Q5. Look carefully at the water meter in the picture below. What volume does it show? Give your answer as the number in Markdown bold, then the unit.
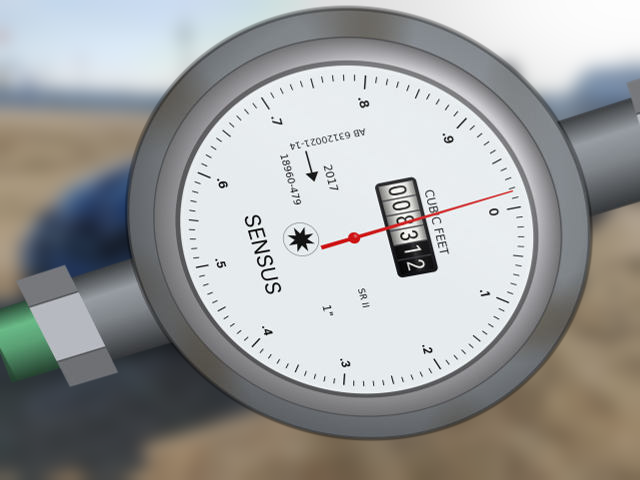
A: **8311.98** ft³
